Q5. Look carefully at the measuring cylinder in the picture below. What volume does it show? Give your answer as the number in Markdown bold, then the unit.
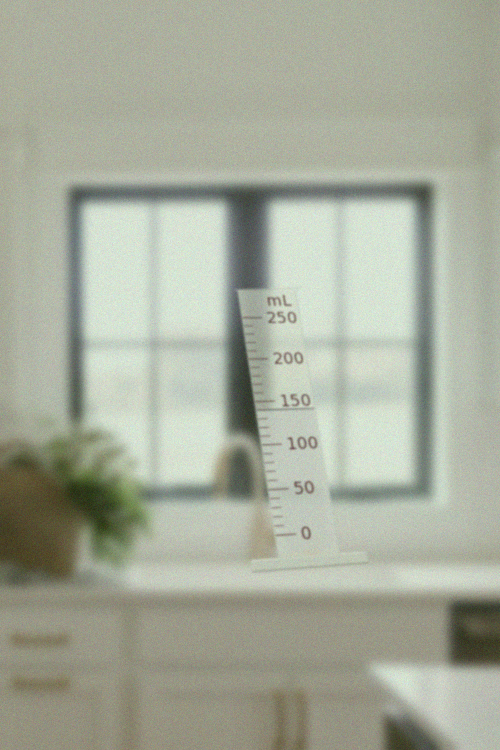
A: **140** mL
